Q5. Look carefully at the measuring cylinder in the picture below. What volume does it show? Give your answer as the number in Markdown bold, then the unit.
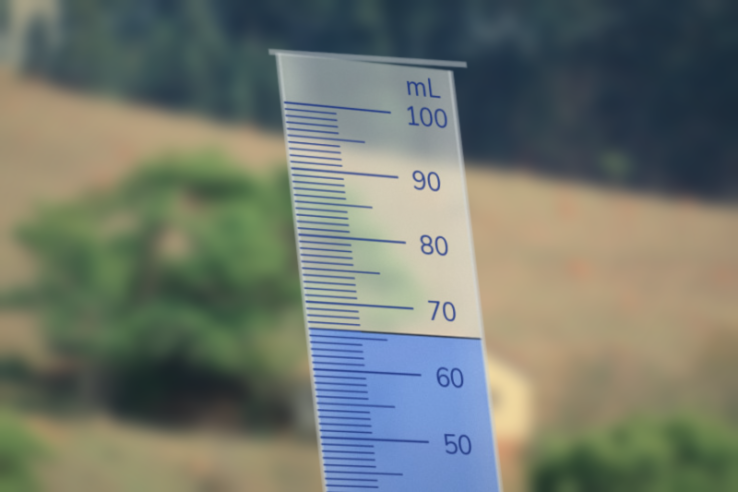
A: **66** mL
